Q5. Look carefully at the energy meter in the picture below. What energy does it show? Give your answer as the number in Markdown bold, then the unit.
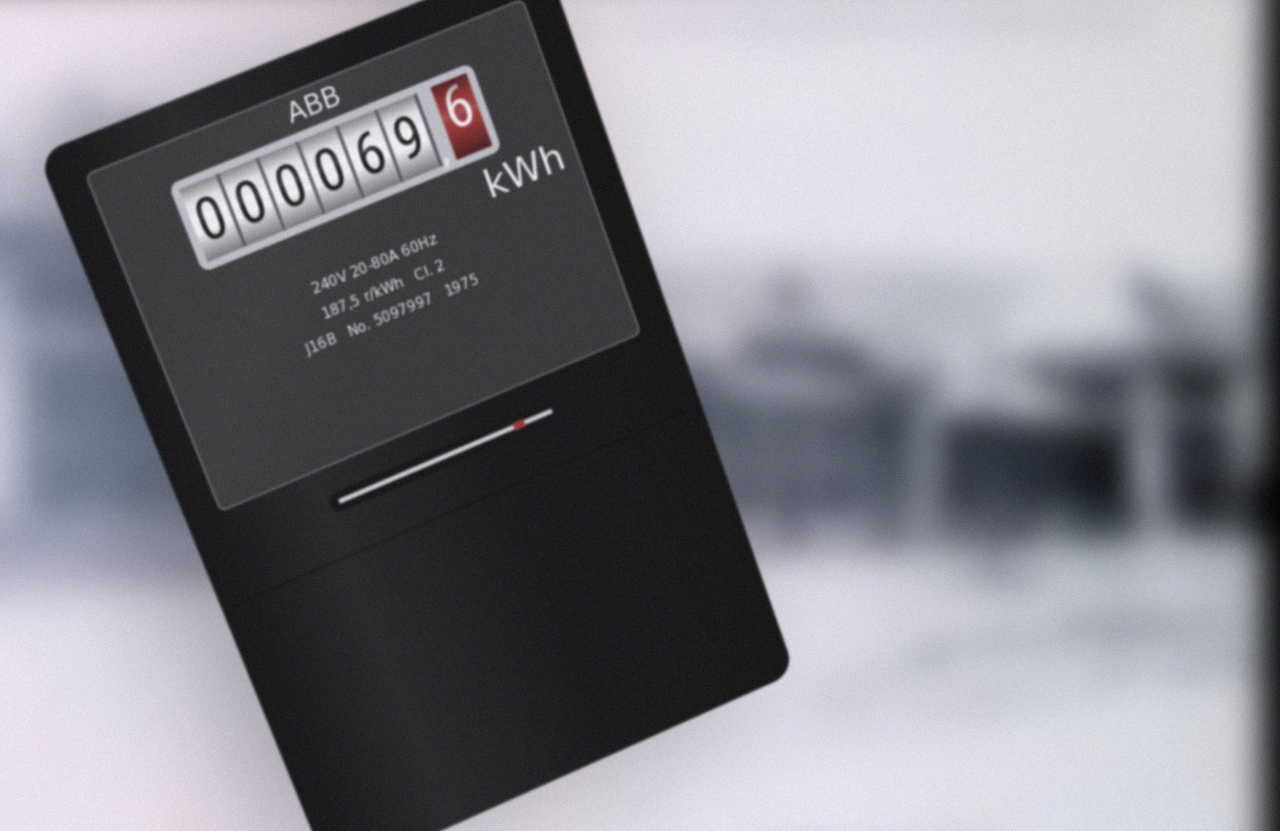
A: **69.6** kWh
